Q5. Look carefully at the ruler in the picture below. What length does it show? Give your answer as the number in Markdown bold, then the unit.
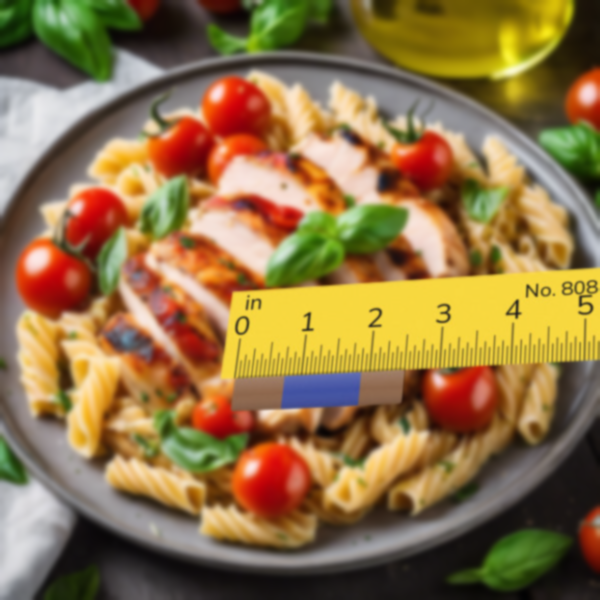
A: **2.5** in
